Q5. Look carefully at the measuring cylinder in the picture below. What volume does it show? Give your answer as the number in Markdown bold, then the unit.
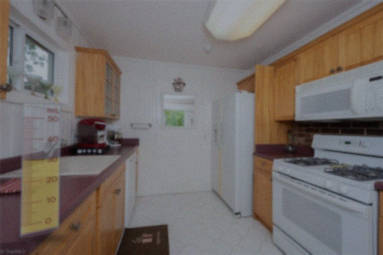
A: **30** mL
